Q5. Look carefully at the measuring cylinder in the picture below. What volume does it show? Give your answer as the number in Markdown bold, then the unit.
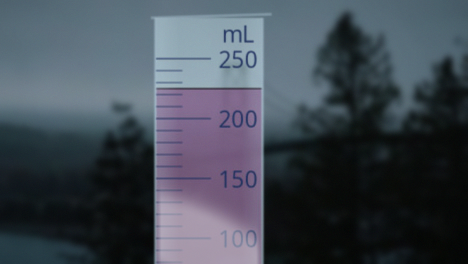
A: **225** mL
